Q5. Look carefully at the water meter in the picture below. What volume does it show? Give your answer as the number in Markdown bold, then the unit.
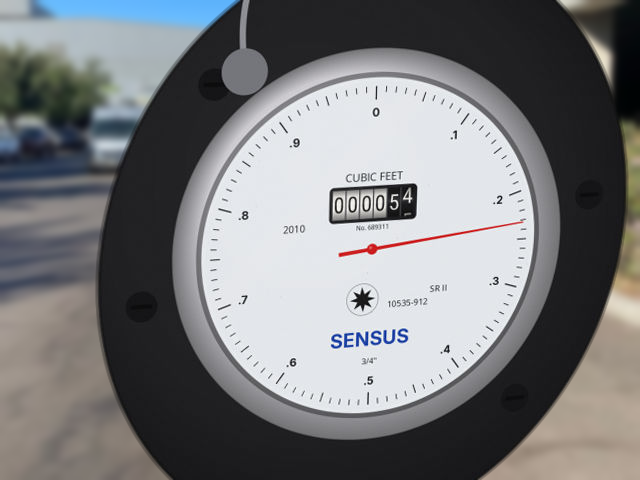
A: **54.23** ft³
